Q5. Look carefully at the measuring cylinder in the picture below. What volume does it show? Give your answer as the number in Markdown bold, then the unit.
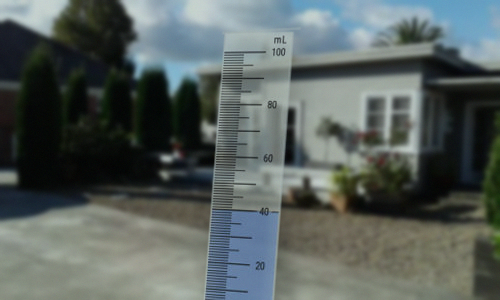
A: **40** mL
